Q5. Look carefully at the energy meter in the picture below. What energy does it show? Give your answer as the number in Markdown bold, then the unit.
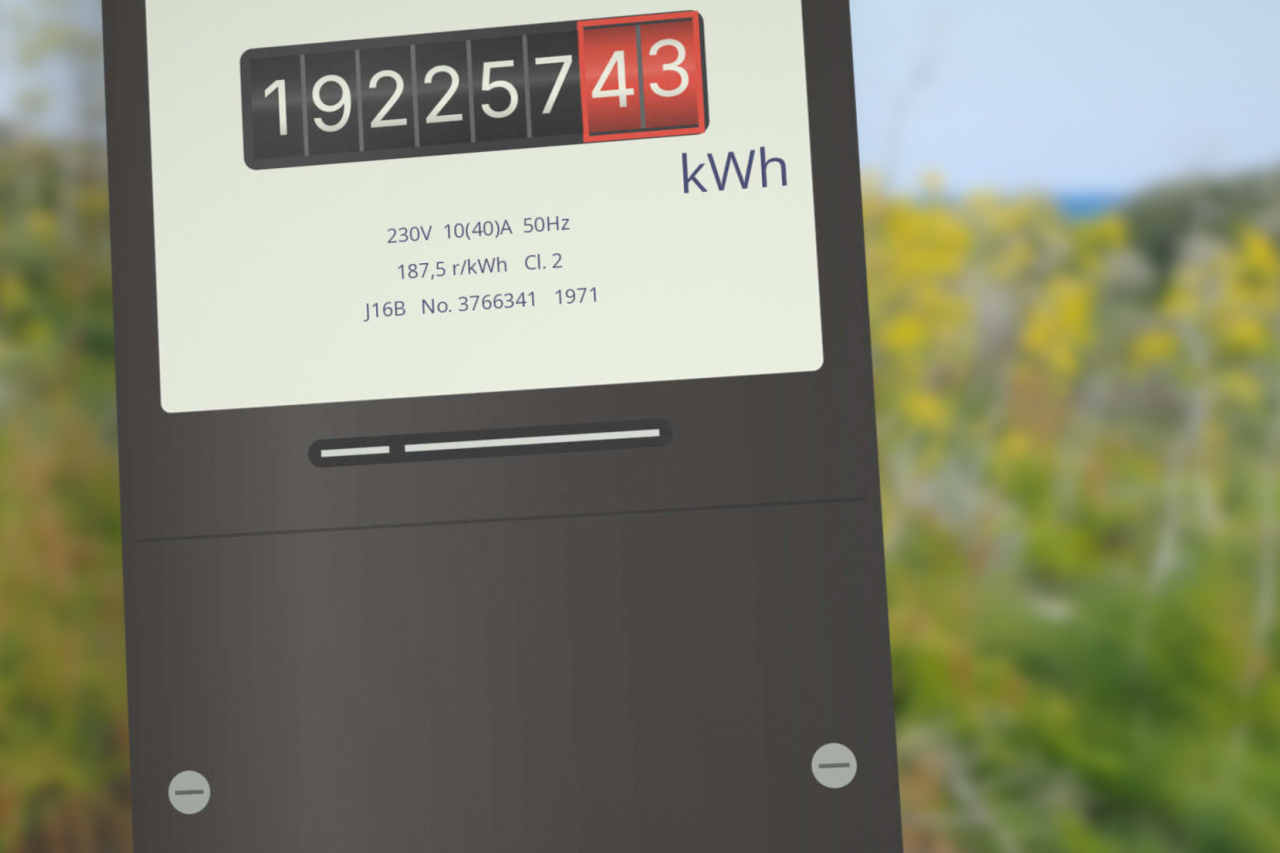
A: **192257.43** kWh
